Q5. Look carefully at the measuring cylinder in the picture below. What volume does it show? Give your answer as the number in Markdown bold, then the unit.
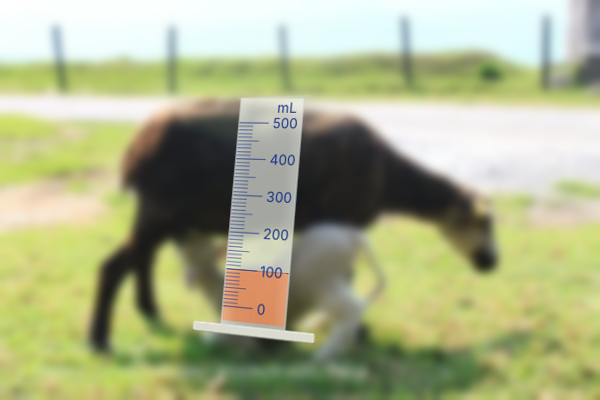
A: **100** mL
